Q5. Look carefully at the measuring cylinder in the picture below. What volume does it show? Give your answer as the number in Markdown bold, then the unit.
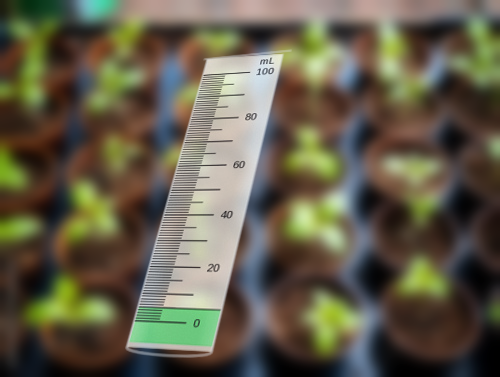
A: **5** mL
